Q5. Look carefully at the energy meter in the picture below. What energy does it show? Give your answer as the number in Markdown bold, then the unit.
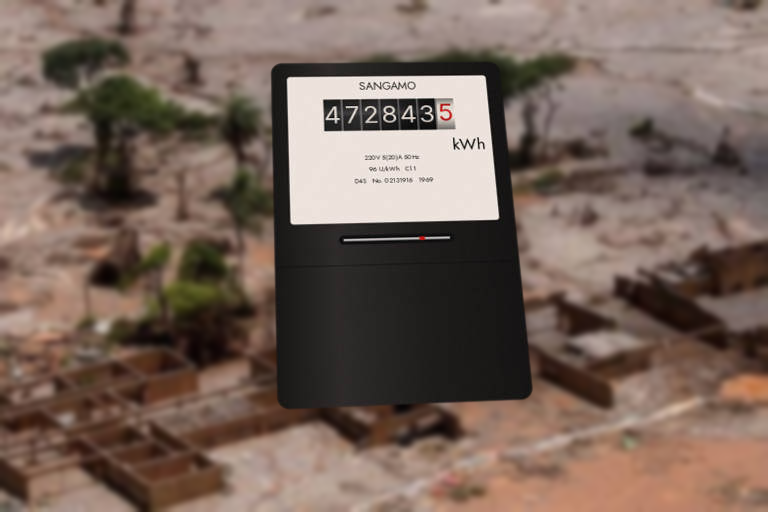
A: **472843.5** kWh
